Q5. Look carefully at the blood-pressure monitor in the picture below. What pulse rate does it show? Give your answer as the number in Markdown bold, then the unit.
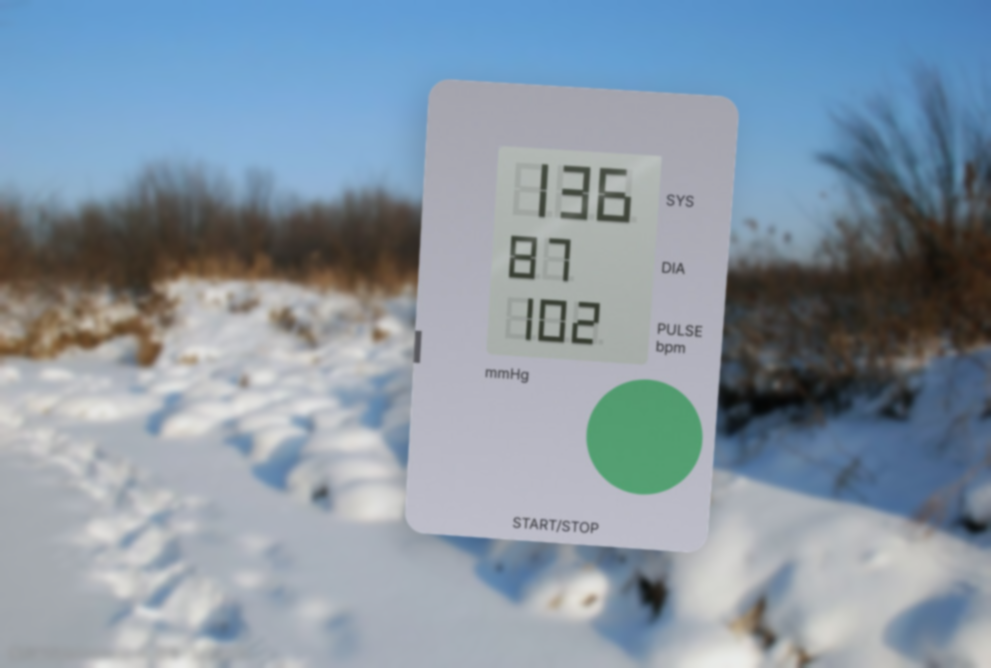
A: **102** bpm
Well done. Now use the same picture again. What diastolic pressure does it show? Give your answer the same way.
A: **87** mmHg
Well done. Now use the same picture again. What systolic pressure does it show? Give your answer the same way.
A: **136** mmHg
